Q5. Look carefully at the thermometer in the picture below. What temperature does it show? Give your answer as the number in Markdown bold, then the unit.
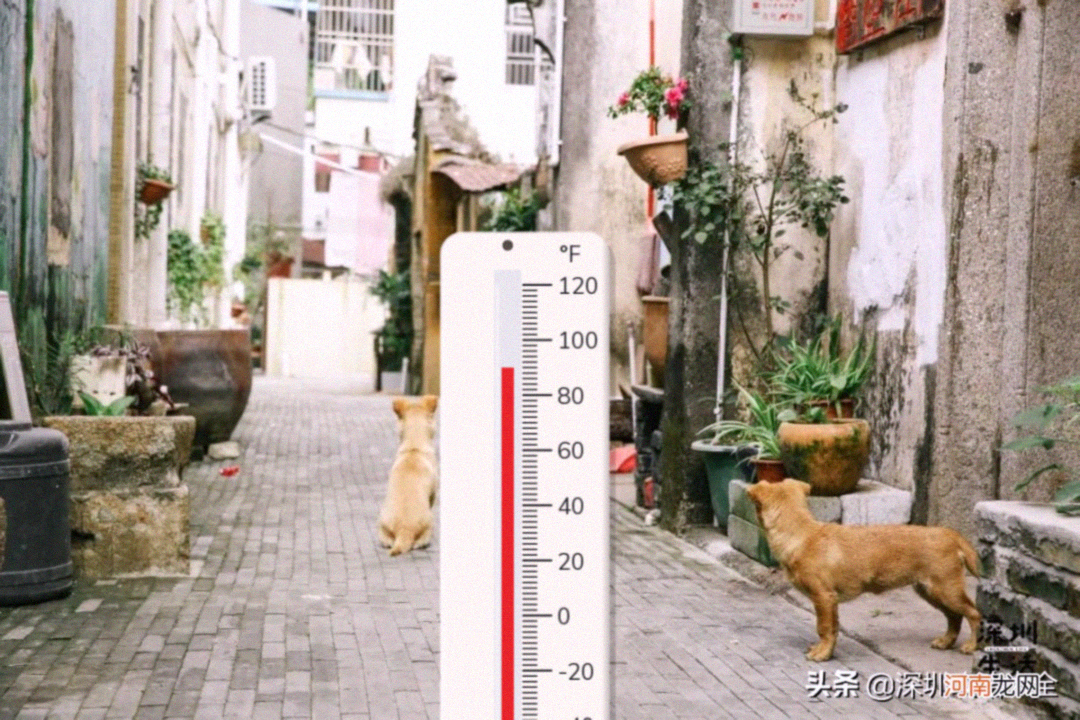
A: **90** °F
